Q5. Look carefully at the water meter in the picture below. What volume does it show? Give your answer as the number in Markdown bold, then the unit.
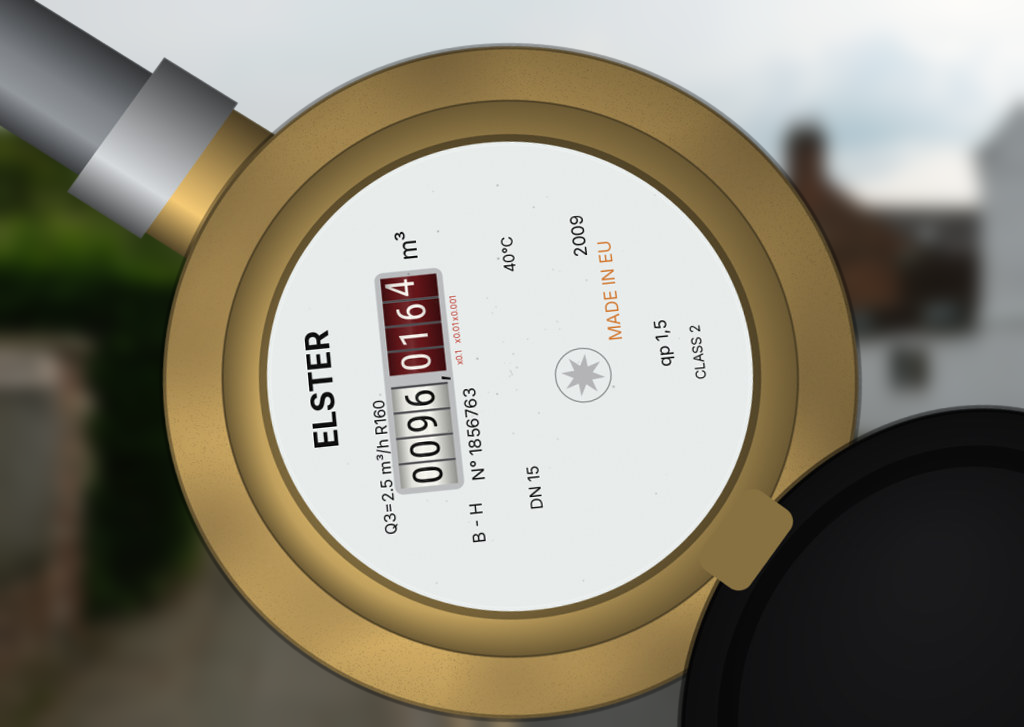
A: **96.0164** m³
